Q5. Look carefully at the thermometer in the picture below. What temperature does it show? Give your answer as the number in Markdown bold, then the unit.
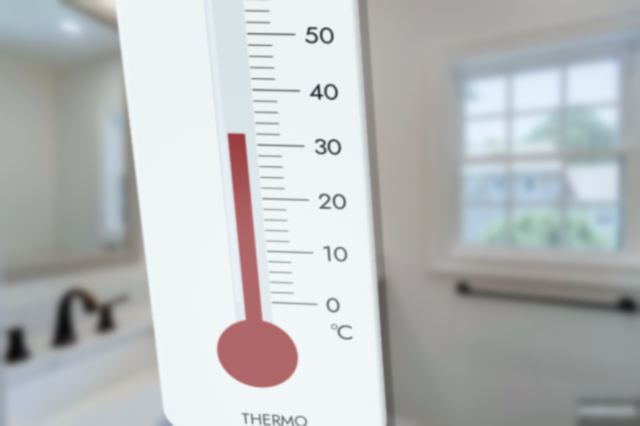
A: **32** °C
